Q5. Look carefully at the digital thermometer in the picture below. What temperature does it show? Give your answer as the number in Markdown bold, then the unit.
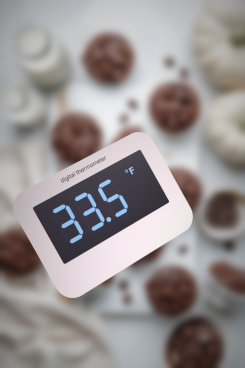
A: **33.5** °F
